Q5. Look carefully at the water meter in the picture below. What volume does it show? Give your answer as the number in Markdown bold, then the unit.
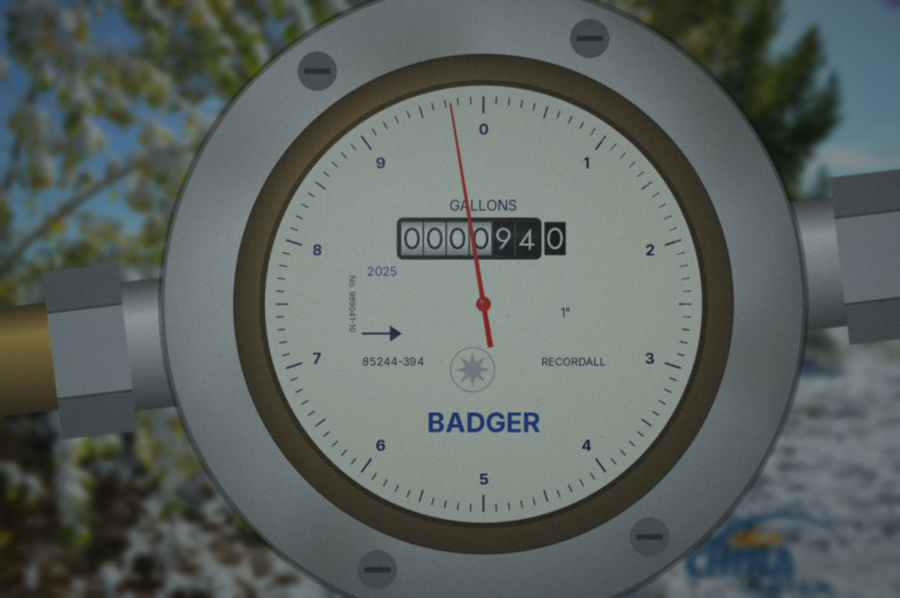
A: **939.7** gal
